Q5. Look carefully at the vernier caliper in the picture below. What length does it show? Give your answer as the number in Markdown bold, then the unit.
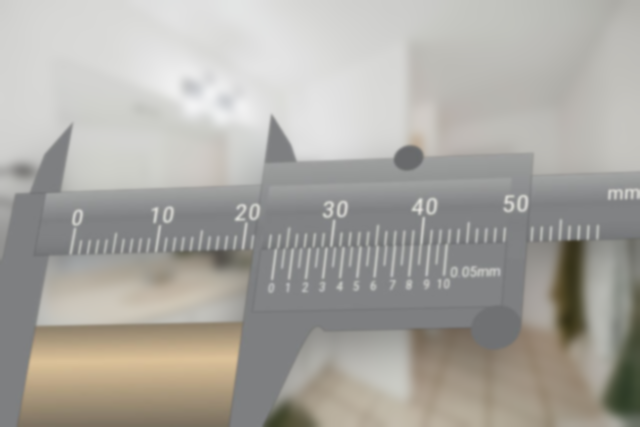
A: **23.8** mm
